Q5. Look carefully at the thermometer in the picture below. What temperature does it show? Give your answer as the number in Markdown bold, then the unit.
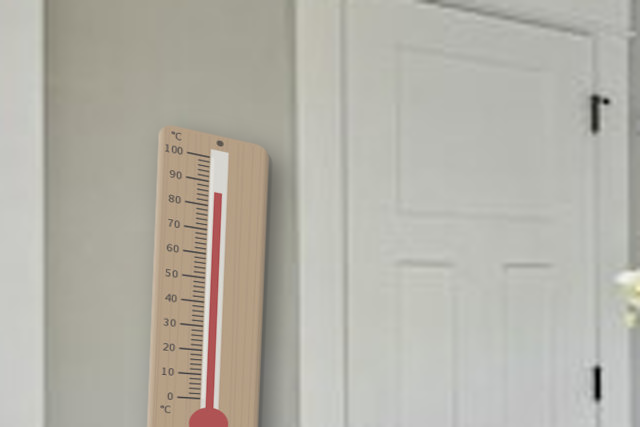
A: **86** °C
